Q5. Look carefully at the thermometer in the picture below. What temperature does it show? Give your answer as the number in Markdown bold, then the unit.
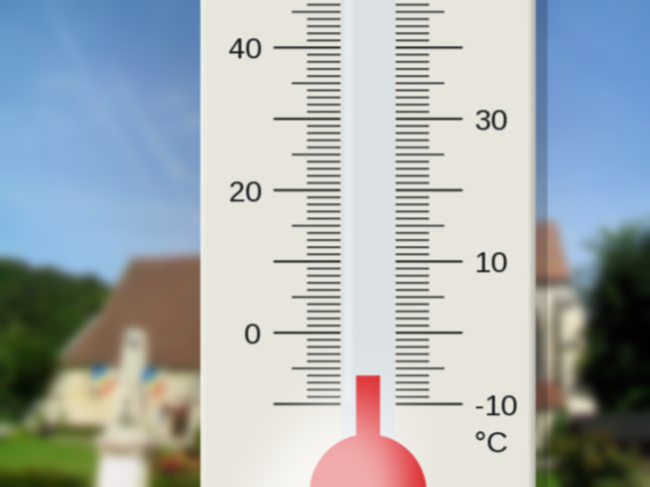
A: **-6** °C
